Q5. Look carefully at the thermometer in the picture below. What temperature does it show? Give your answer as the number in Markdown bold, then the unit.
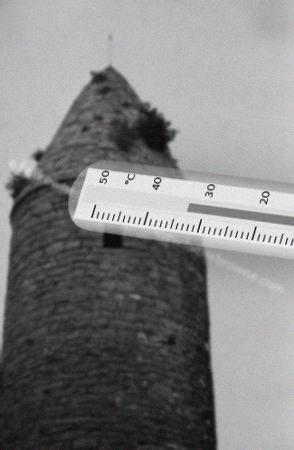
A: **33** °C
